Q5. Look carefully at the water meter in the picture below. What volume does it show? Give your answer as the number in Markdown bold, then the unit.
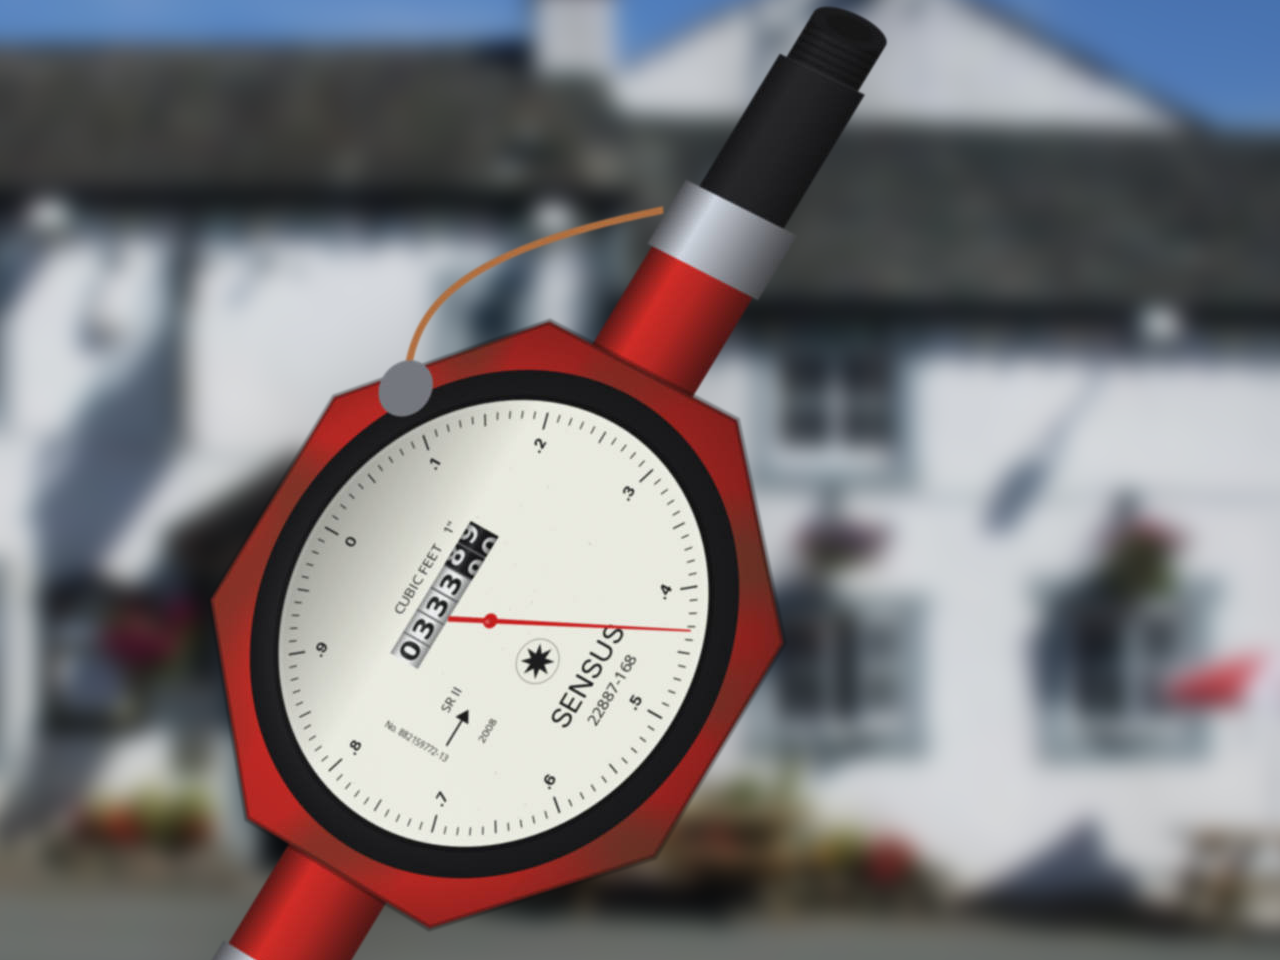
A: **33389.43** ft³
